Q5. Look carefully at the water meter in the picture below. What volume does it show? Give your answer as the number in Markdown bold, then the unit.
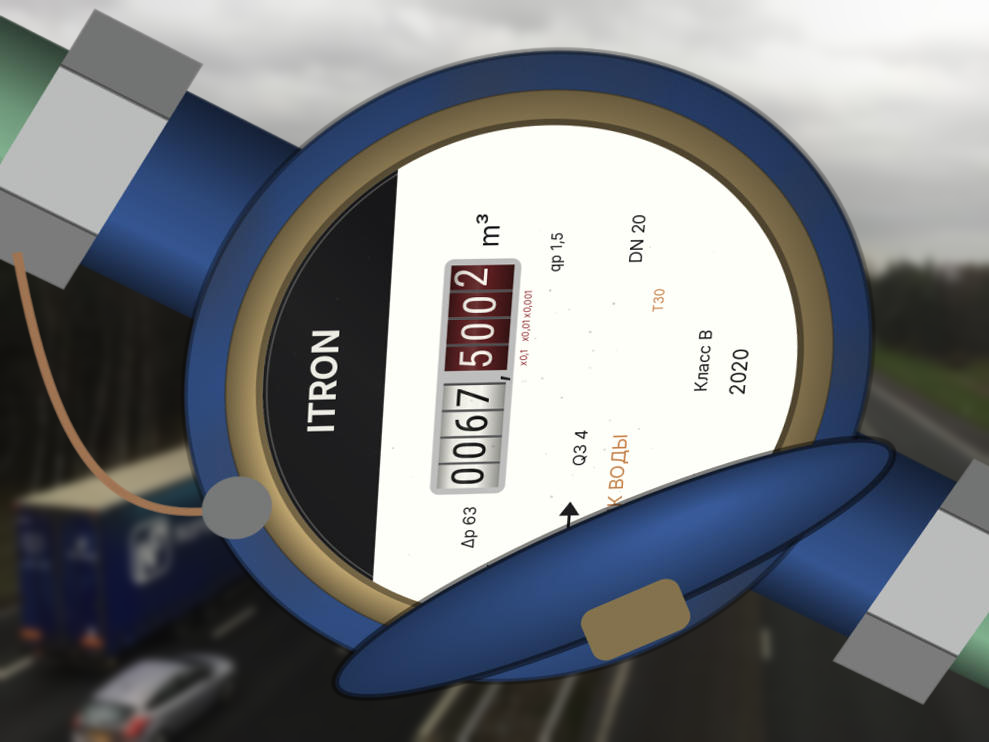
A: **67.5002** m³
